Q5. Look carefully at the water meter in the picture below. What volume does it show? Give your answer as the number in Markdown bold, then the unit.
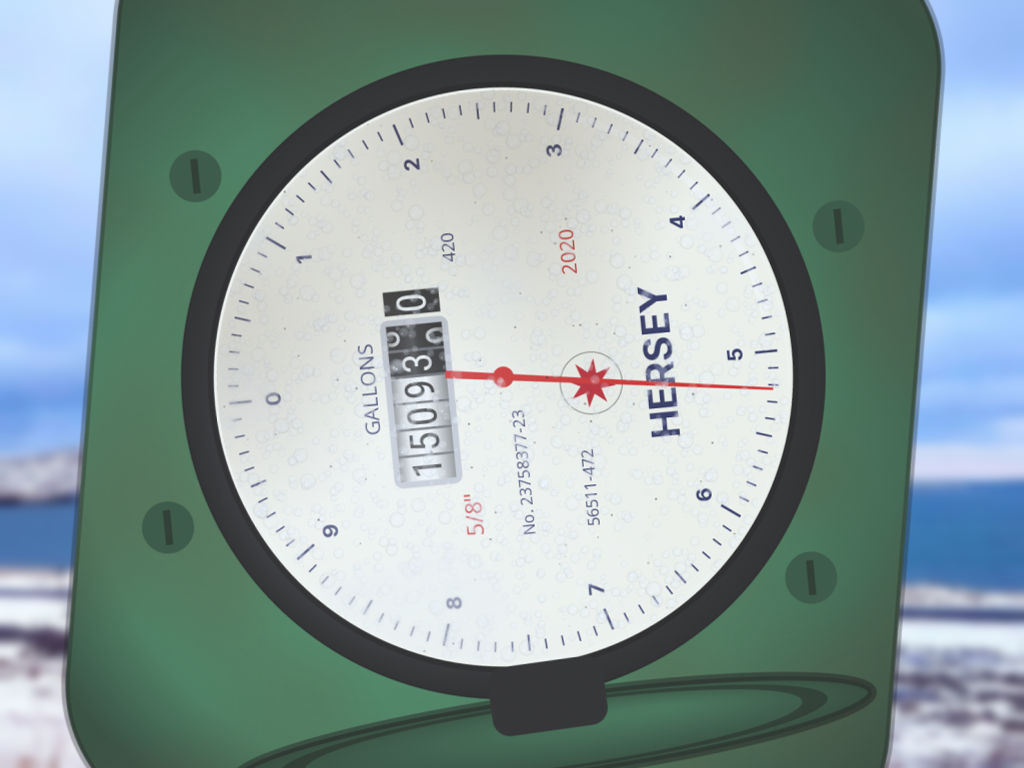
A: **1509385.2** gal
